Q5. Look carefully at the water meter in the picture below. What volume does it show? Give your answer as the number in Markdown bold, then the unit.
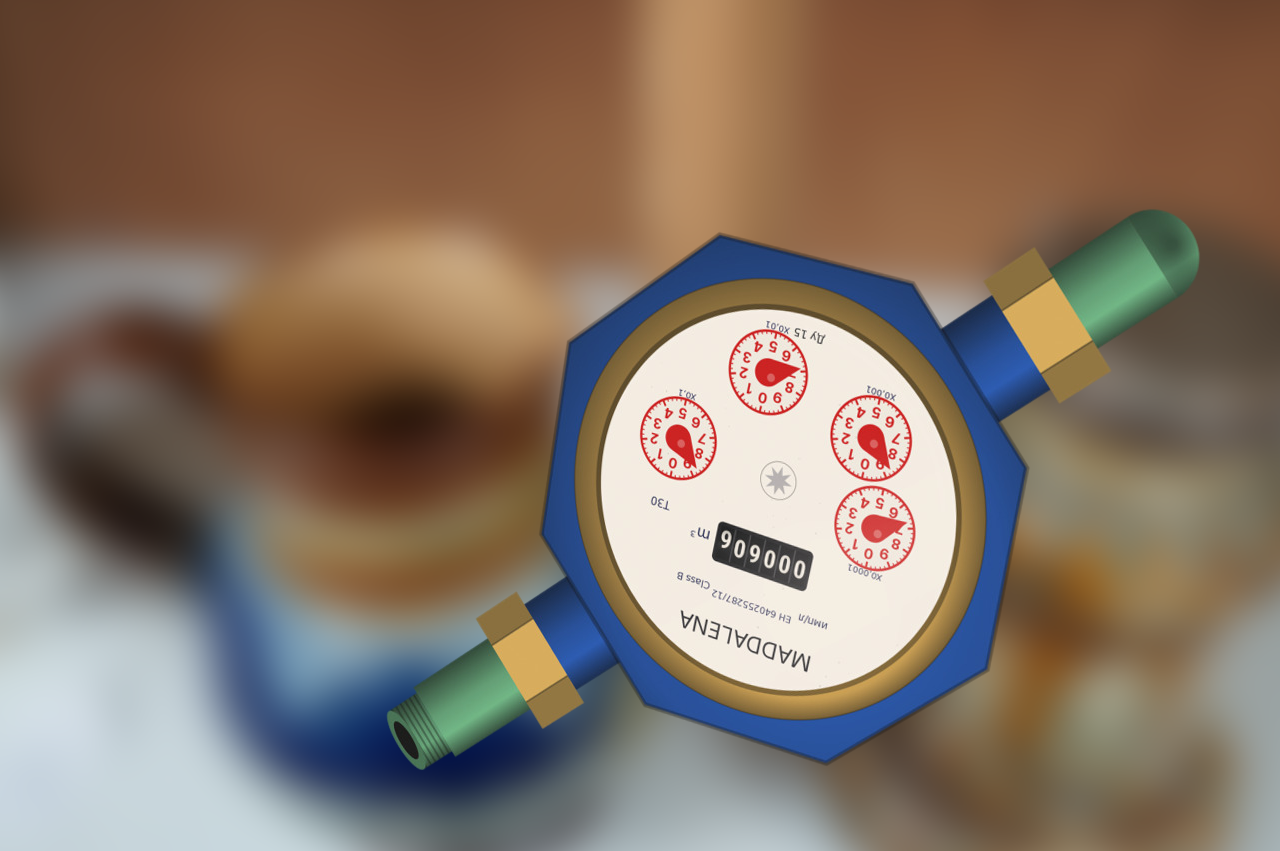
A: **605.8686** m³
